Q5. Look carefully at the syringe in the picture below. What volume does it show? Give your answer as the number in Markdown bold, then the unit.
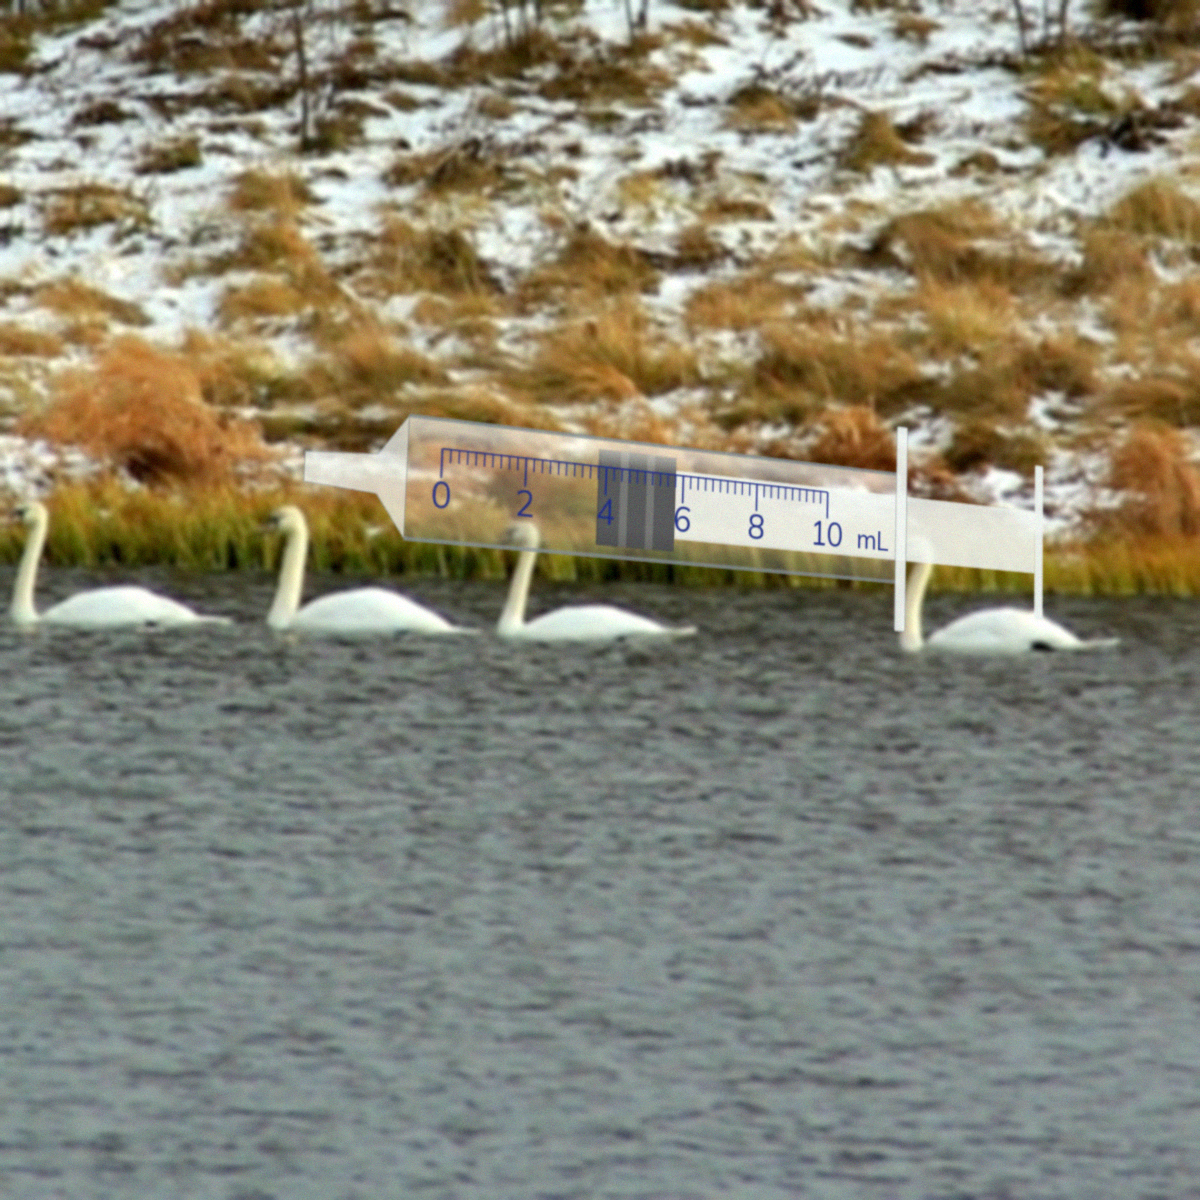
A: **3.8** mL
